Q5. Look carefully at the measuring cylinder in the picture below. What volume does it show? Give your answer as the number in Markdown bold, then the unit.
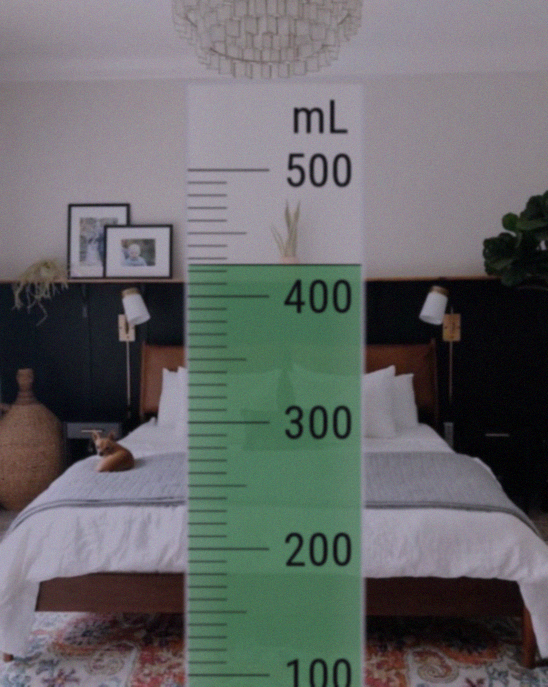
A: **425** mL
